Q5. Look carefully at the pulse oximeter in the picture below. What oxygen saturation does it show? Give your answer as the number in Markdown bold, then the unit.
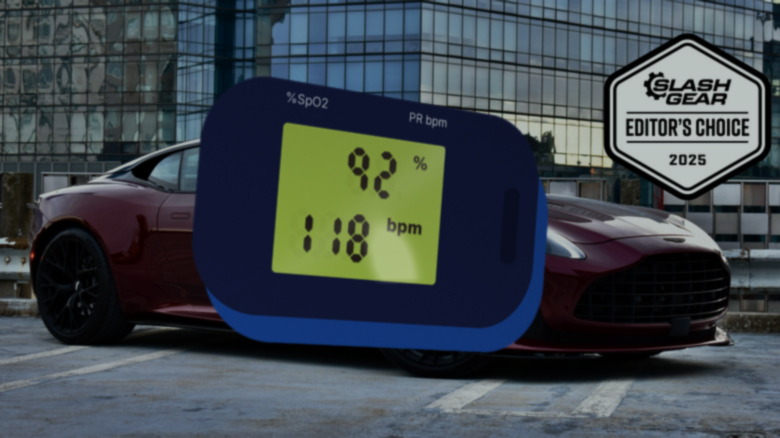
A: **92** %
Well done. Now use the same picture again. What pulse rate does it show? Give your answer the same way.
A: **118** bpm
